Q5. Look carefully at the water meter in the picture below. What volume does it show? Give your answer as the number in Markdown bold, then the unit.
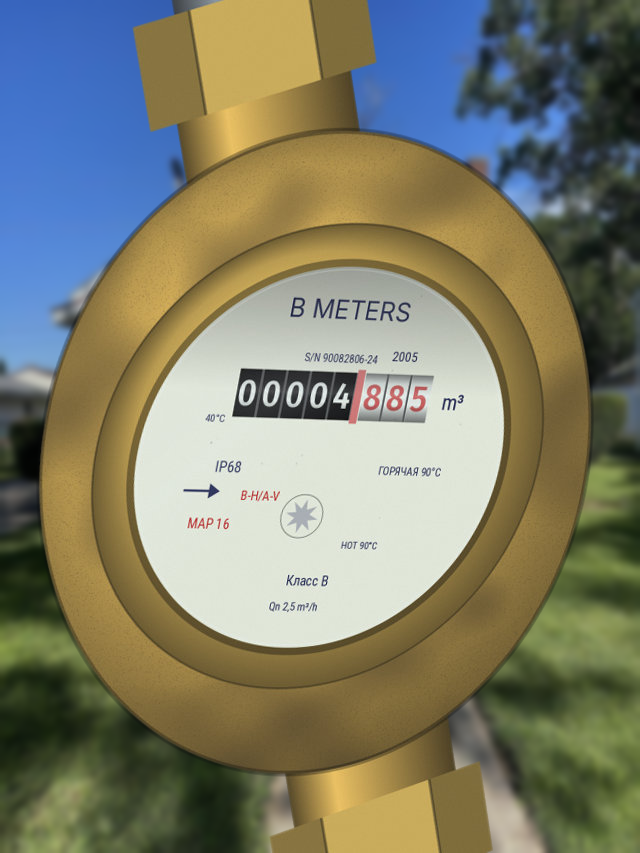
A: **4.885** m³
